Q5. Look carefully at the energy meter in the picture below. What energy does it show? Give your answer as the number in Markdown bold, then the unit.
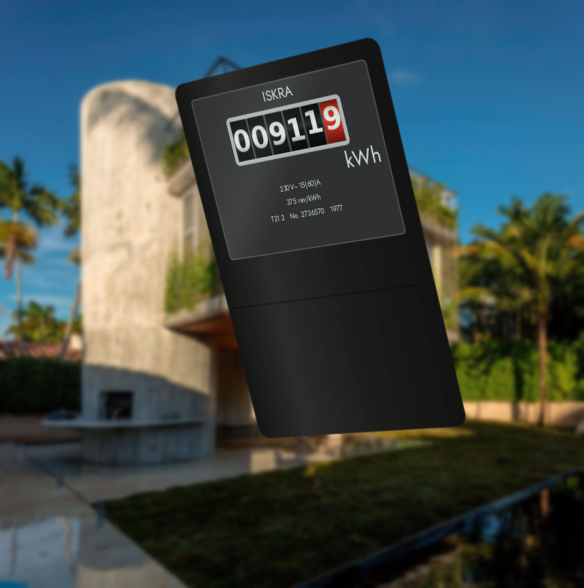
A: **911.9** kWh
